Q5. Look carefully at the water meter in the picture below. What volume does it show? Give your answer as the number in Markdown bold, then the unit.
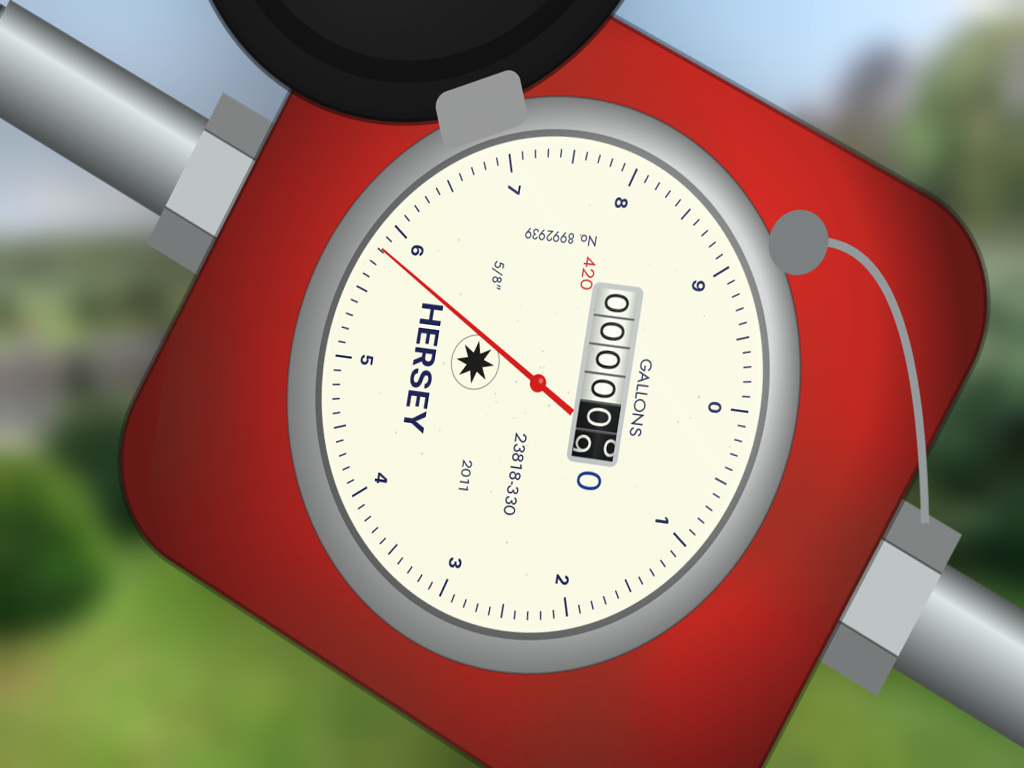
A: **85.8** gal
